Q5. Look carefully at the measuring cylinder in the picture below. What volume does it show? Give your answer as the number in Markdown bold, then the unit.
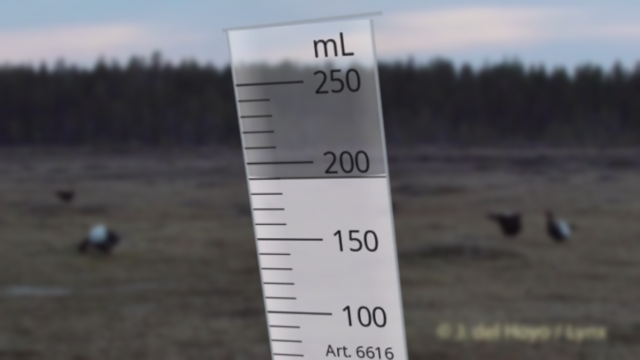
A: **190** mL
